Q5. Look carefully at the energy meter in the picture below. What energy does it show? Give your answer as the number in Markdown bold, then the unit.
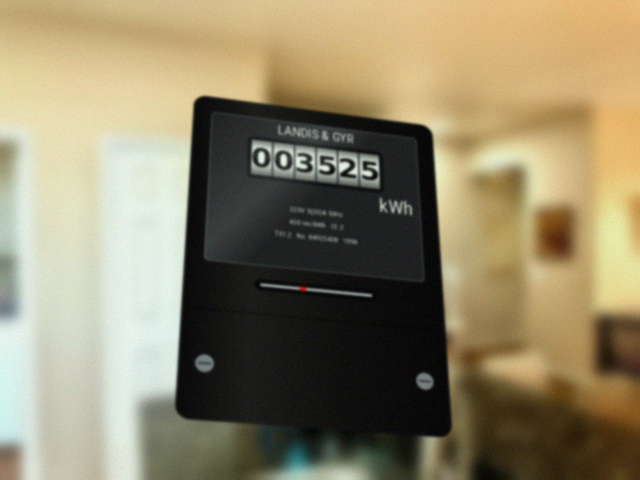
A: **3525** kWh
